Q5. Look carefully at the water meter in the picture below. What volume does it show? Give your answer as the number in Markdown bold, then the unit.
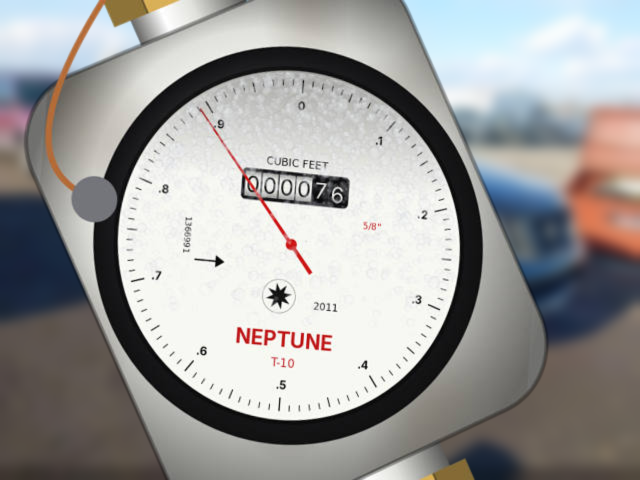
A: **75.89** ft³
